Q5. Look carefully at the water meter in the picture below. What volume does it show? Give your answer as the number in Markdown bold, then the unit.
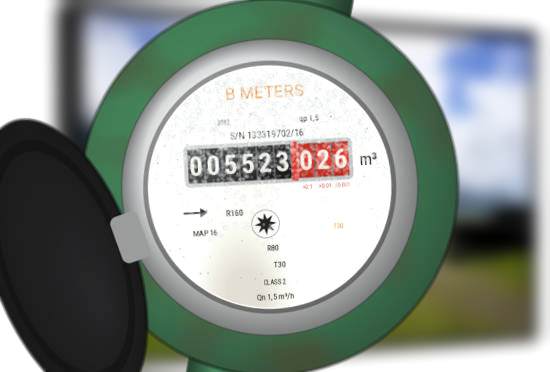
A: **5523.026** m³
